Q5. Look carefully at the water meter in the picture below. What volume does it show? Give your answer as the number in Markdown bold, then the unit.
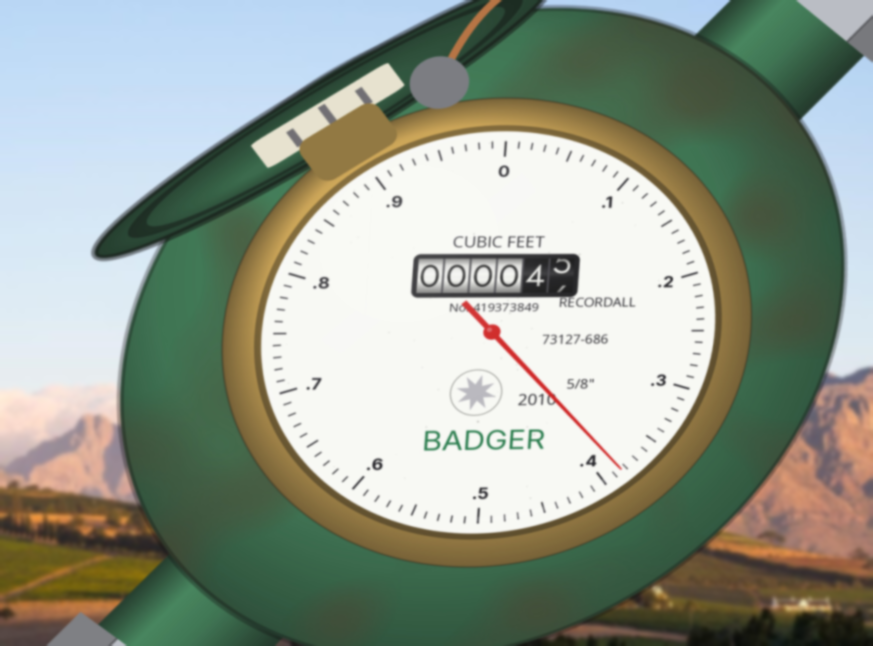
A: **45.38** ft³
